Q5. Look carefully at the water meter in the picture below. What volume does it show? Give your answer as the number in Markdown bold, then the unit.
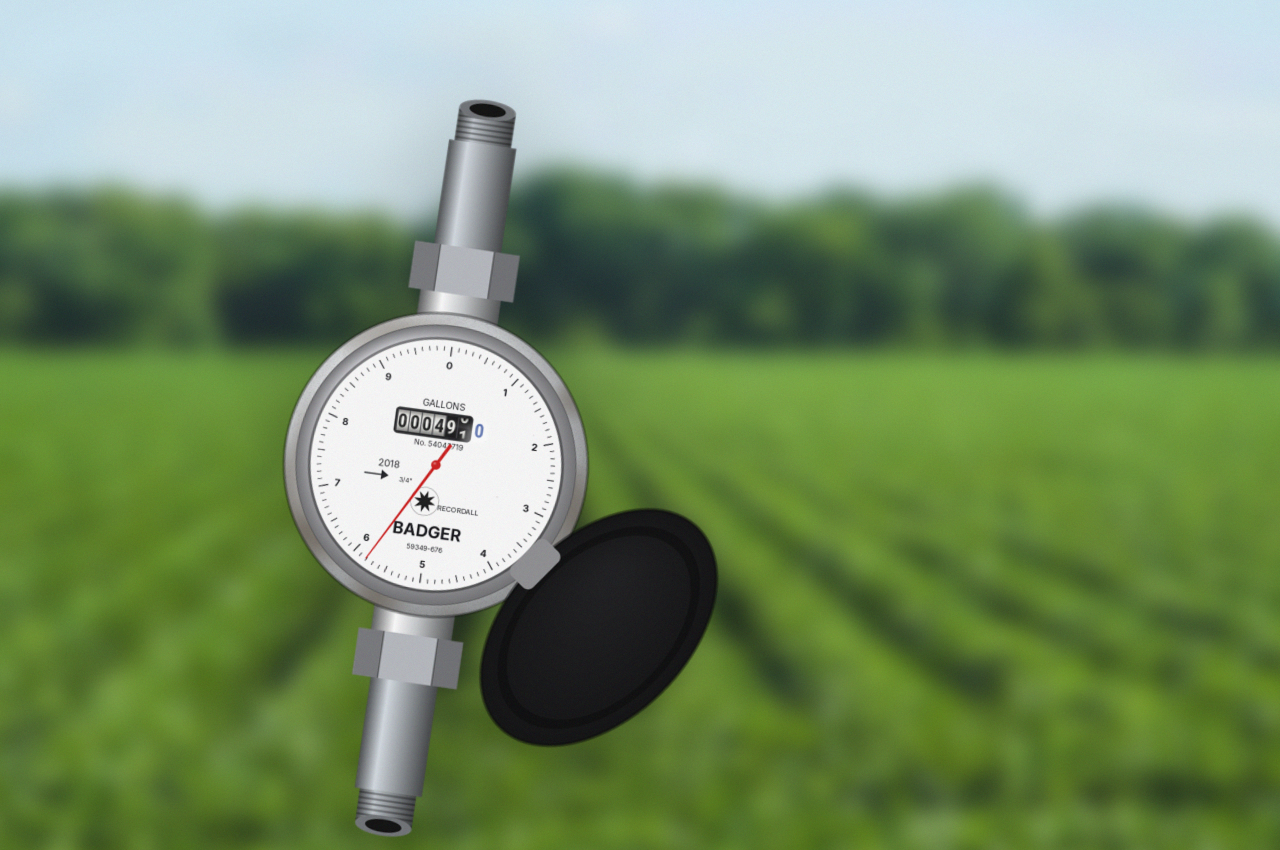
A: **4905.8** gal
